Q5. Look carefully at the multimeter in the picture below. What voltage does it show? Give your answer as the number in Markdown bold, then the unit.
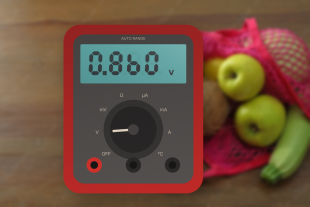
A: **0.860** V
